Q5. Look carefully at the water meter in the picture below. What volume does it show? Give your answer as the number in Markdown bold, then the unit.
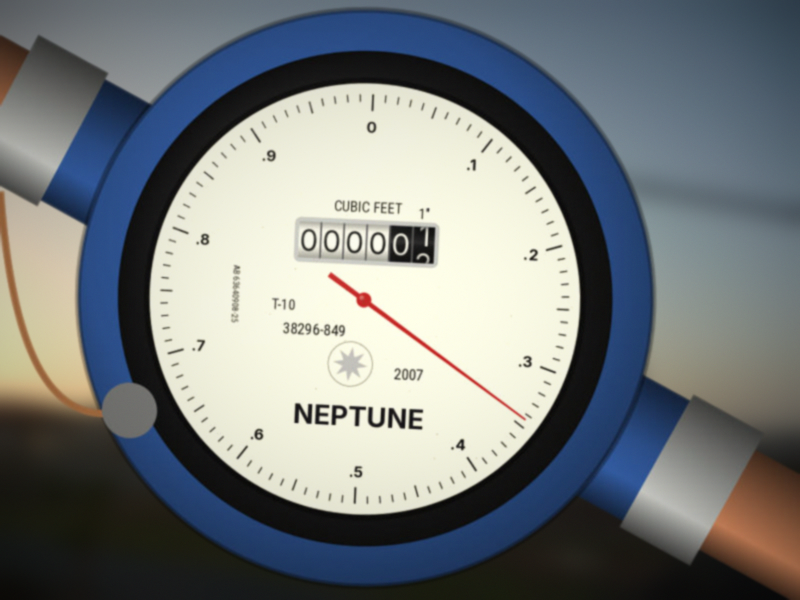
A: **1.34** ft³
